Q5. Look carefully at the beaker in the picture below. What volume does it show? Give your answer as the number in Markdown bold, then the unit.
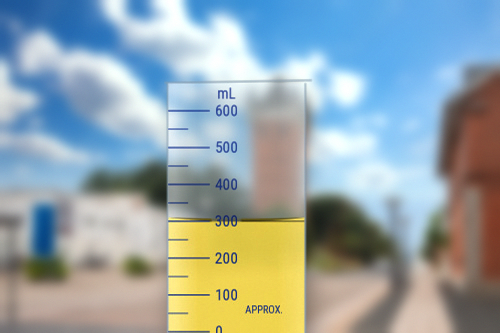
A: **300** mL
